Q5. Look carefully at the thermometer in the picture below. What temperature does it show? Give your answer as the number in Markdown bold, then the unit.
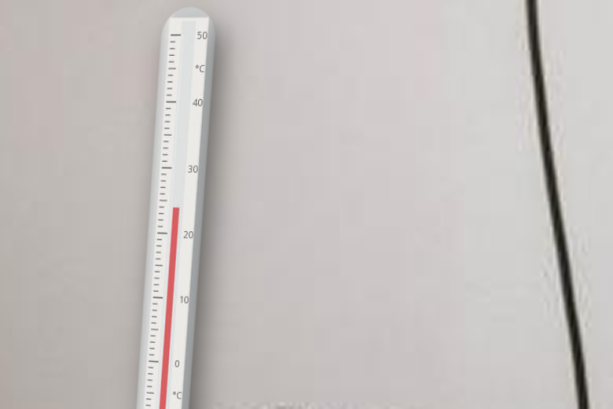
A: **24** °C
